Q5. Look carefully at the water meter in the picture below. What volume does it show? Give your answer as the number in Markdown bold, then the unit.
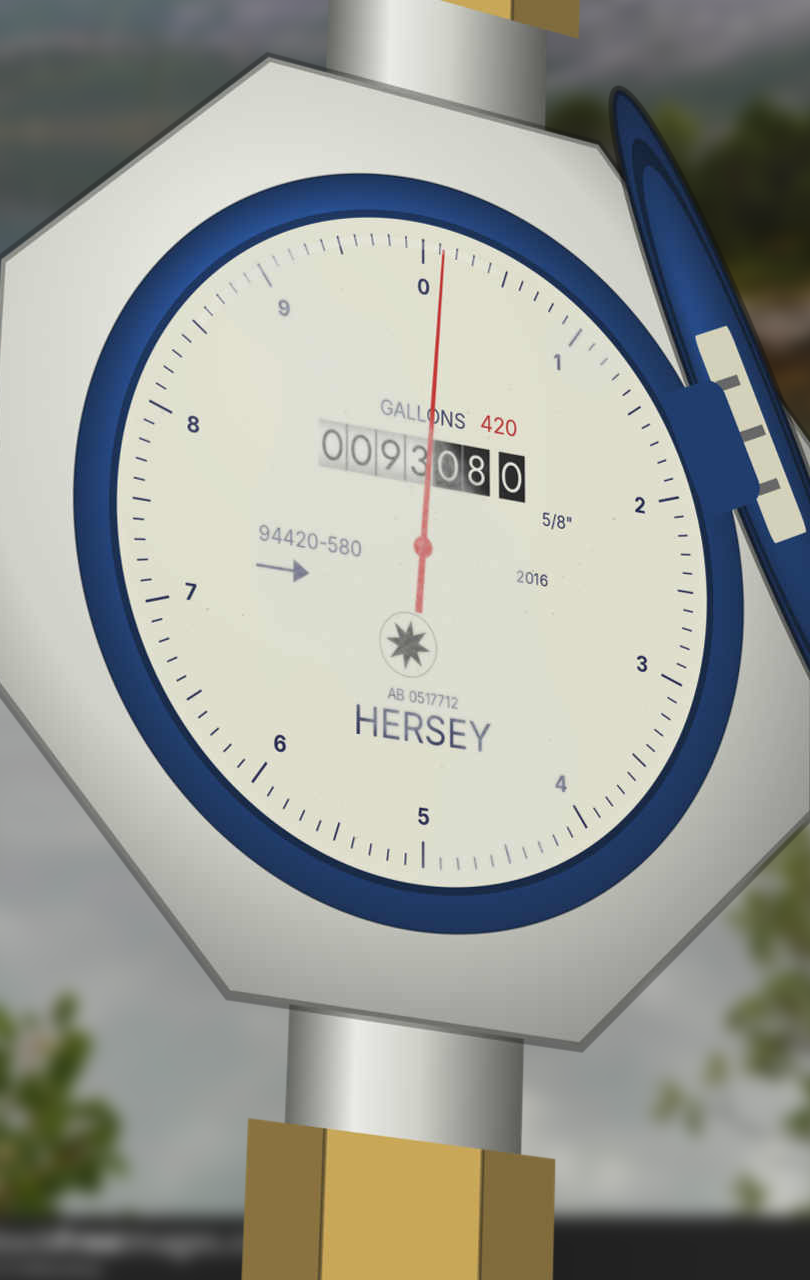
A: **93080.1** gal
